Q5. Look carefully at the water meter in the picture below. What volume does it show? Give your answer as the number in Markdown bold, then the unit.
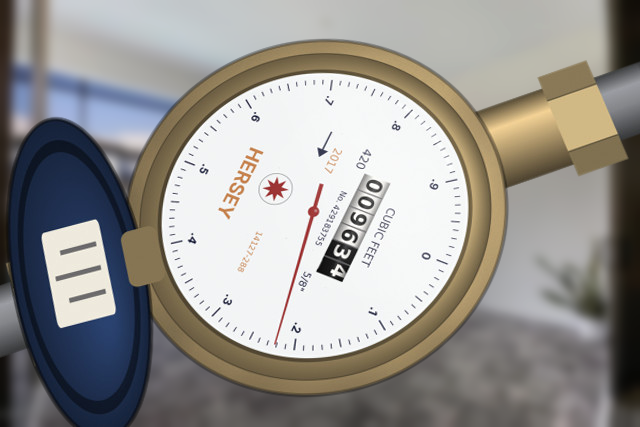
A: **9634.22** ft³
